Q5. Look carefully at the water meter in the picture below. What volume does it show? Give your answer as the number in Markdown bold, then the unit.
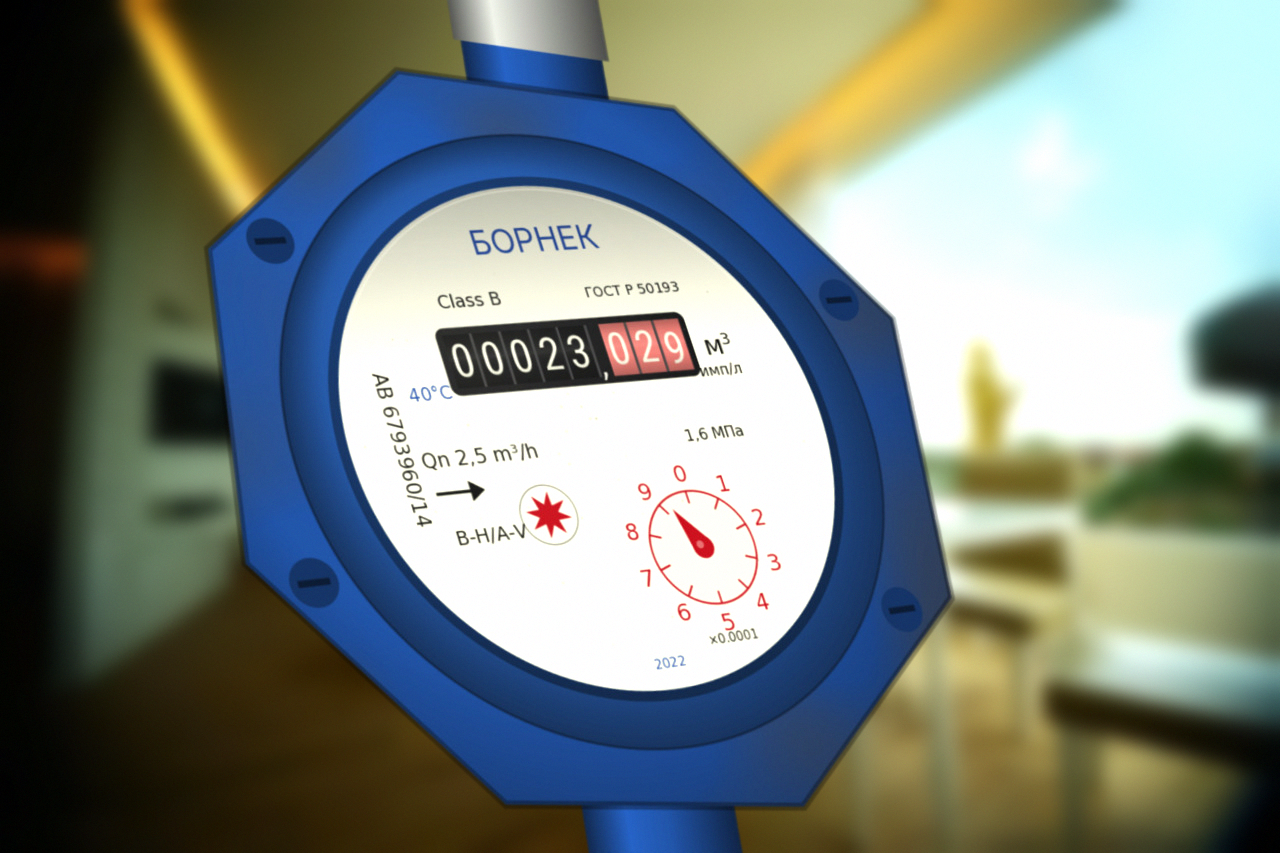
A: **23.0289** m³
